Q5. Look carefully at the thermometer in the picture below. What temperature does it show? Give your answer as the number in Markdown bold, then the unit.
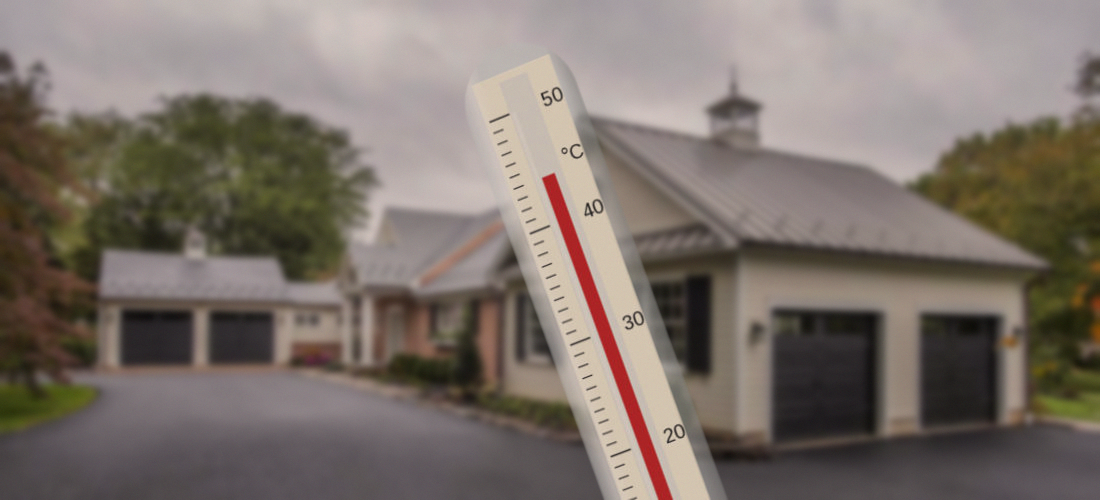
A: **44** °C
